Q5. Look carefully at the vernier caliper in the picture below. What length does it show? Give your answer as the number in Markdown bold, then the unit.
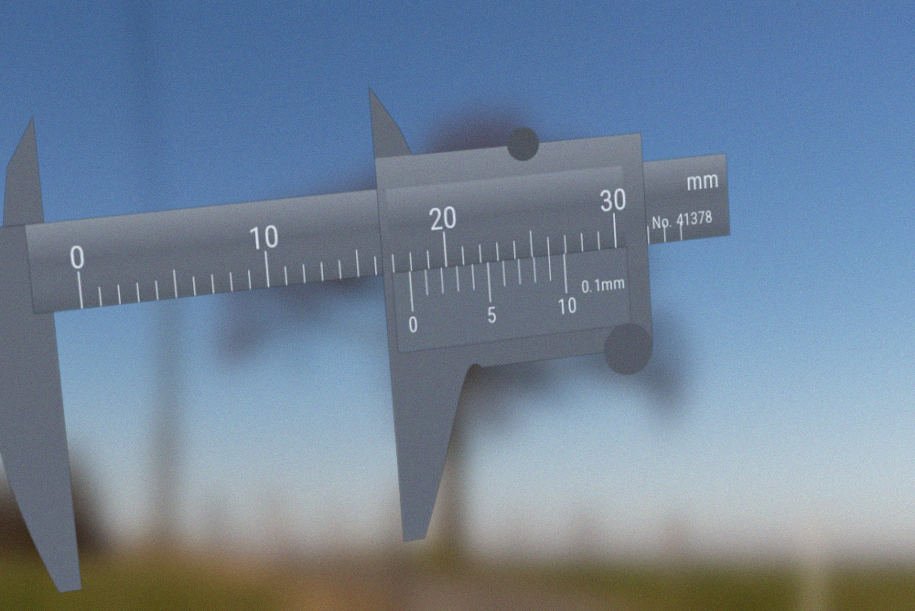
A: **17.9** mm
